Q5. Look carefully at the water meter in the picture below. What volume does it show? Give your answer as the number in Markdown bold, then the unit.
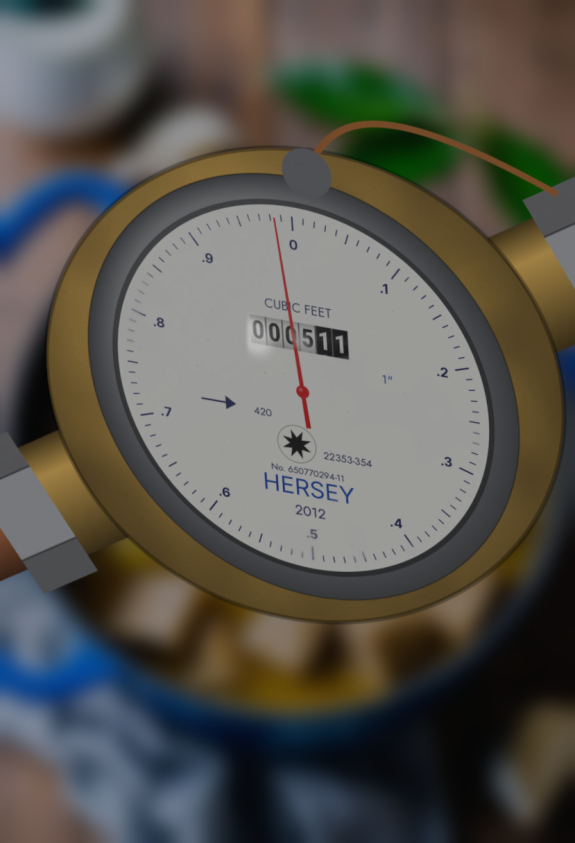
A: **510.98** ft³
